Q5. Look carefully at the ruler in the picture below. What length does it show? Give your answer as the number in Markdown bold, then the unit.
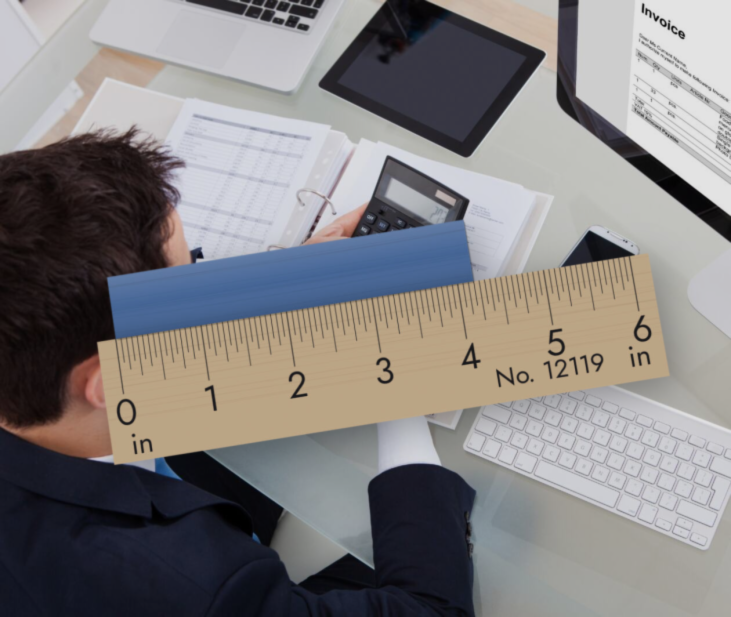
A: **4.1875** in
